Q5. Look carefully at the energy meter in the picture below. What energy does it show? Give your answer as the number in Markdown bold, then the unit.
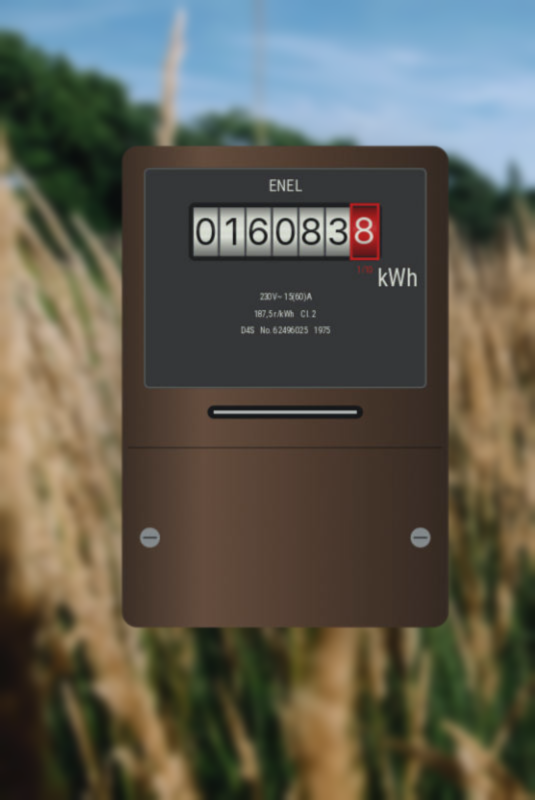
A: **16083.8** kWh
